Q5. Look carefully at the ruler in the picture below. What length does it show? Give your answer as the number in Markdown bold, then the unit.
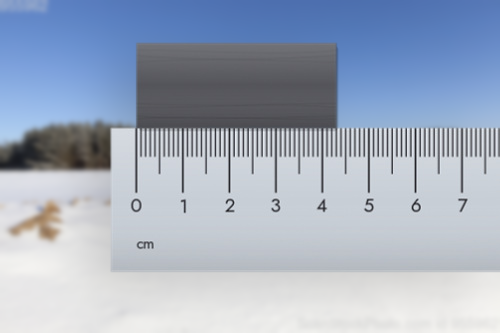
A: **4.3** cm
